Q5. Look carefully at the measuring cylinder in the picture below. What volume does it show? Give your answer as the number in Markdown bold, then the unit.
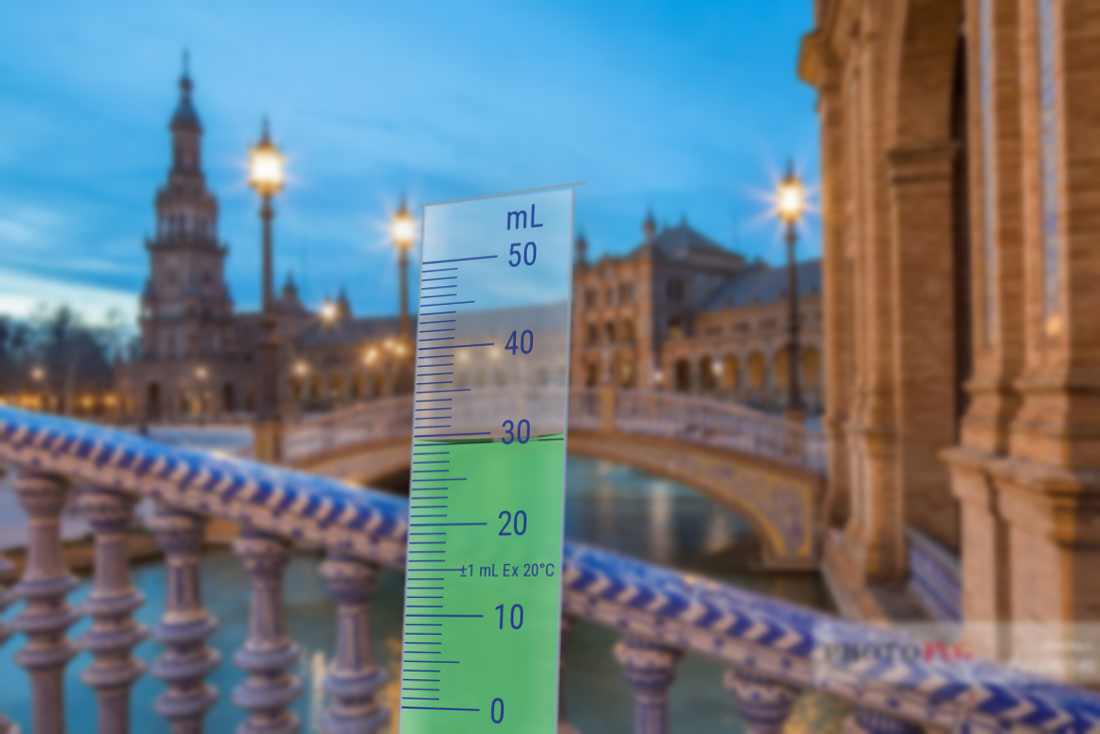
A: **29** mL
